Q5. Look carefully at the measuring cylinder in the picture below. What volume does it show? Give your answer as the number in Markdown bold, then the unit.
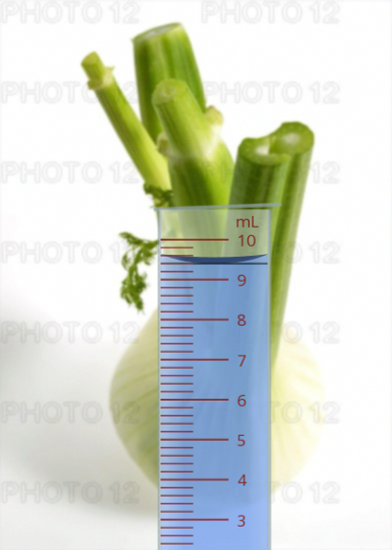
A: **9.4** mL
